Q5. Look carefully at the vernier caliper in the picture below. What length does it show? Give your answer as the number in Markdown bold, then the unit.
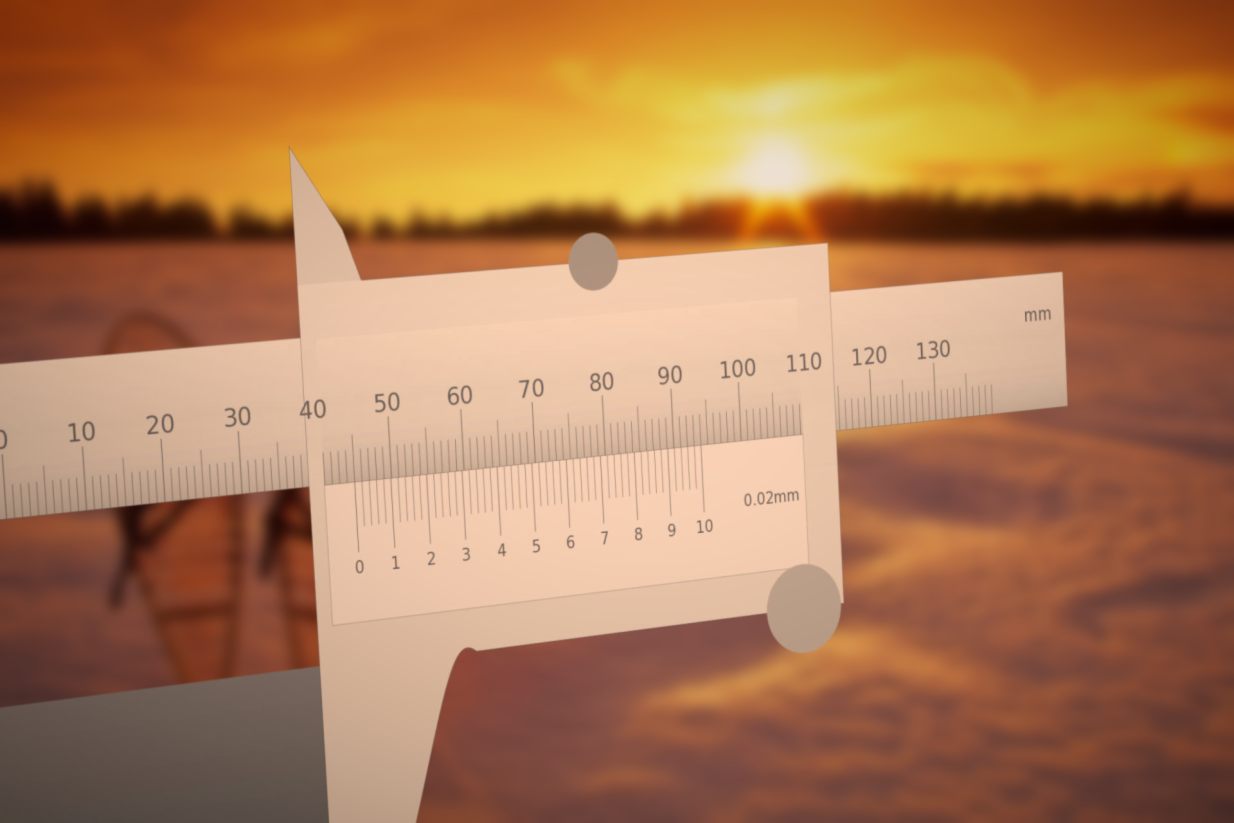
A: **45.0** mm
